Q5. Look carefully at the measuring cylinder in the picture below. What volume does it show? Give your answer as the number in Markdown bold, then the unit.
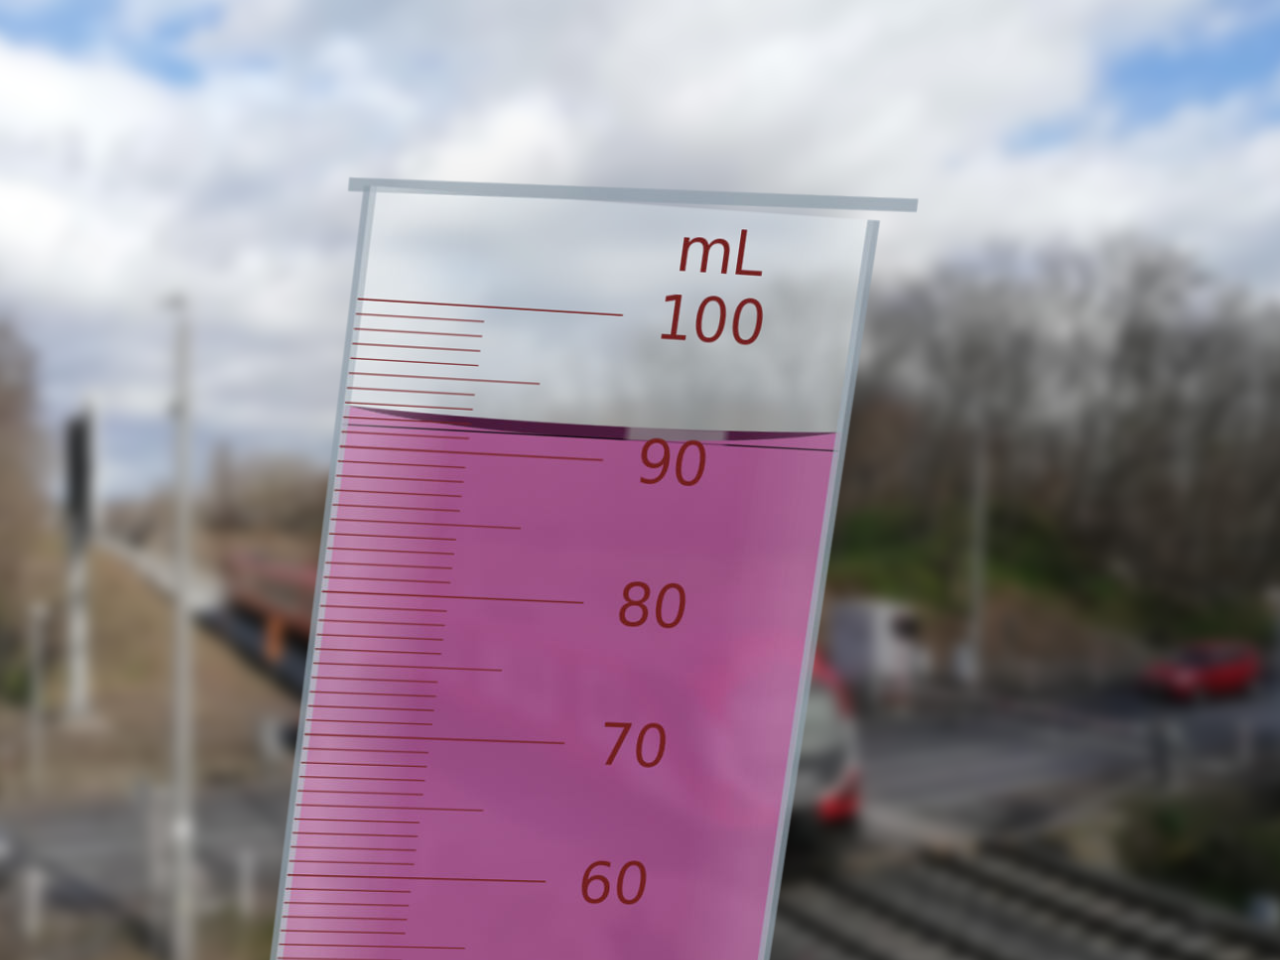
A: **91.5** mL
